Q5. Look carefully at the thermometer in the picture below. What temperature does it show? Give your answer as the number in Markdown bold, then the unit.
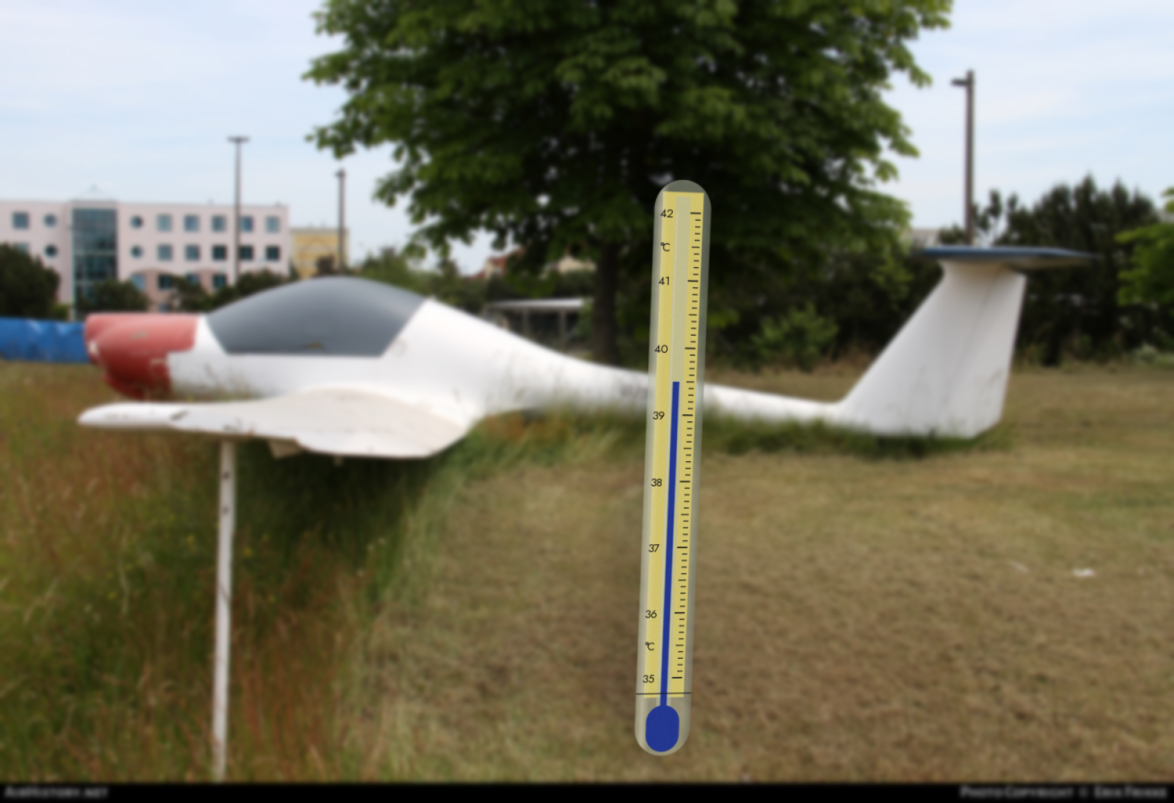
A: **39.5** °C
